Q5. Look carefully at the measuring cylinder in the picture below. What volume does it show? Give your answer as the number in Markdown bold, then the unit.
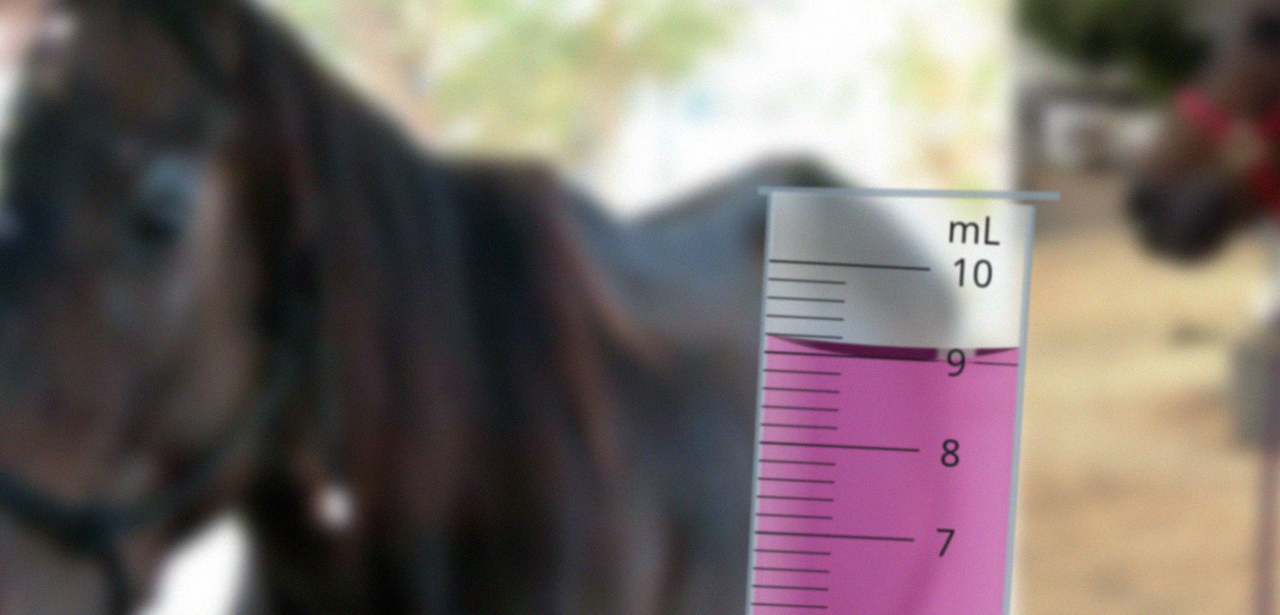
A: **9** mL
